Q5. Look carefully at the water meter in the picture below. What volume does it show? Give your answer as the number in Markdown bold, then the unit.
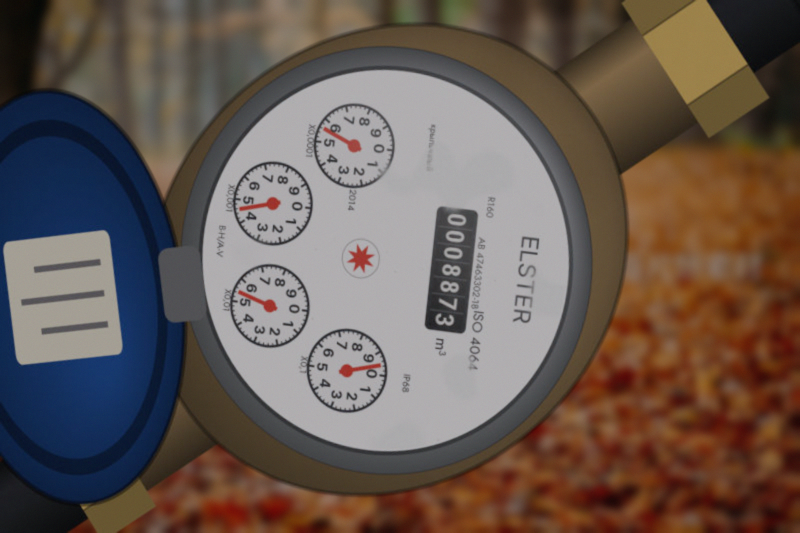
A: **8872.9545** m³
